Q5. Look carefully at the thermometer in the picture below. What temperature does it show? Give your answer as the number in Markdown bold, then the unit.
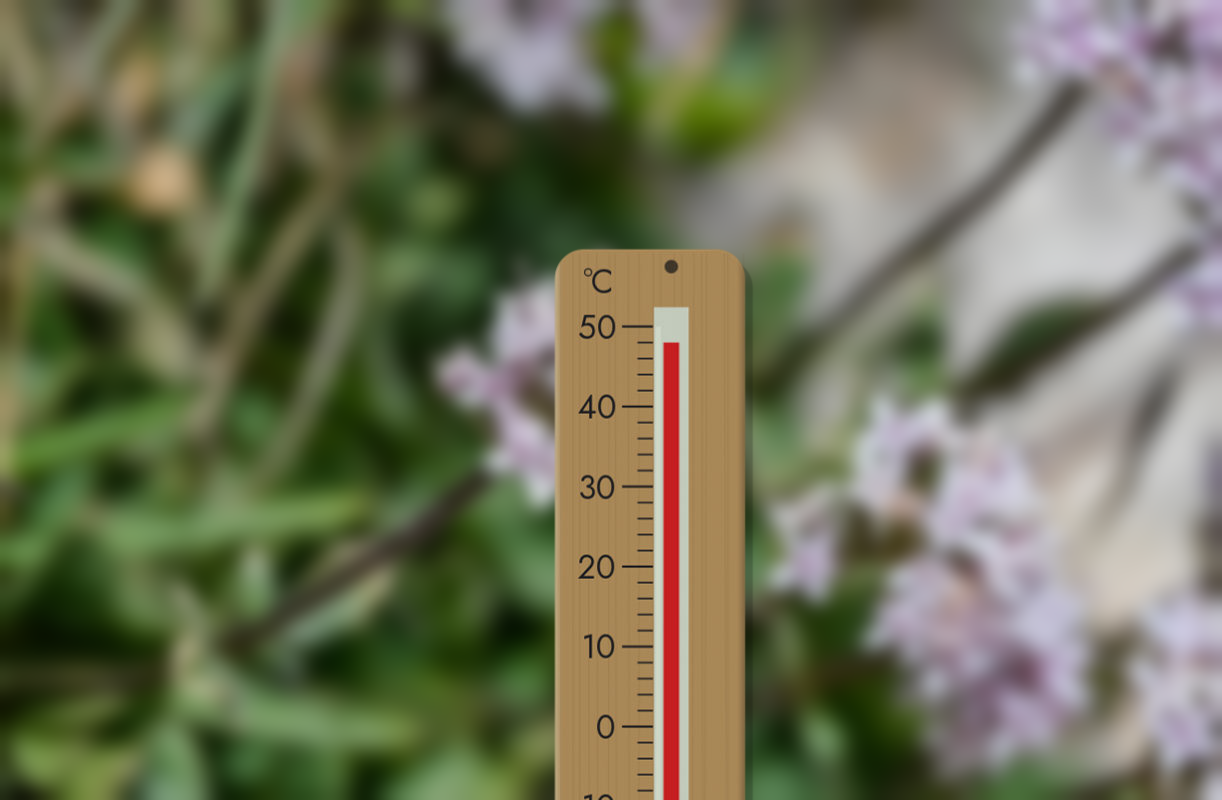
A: **48** °C
